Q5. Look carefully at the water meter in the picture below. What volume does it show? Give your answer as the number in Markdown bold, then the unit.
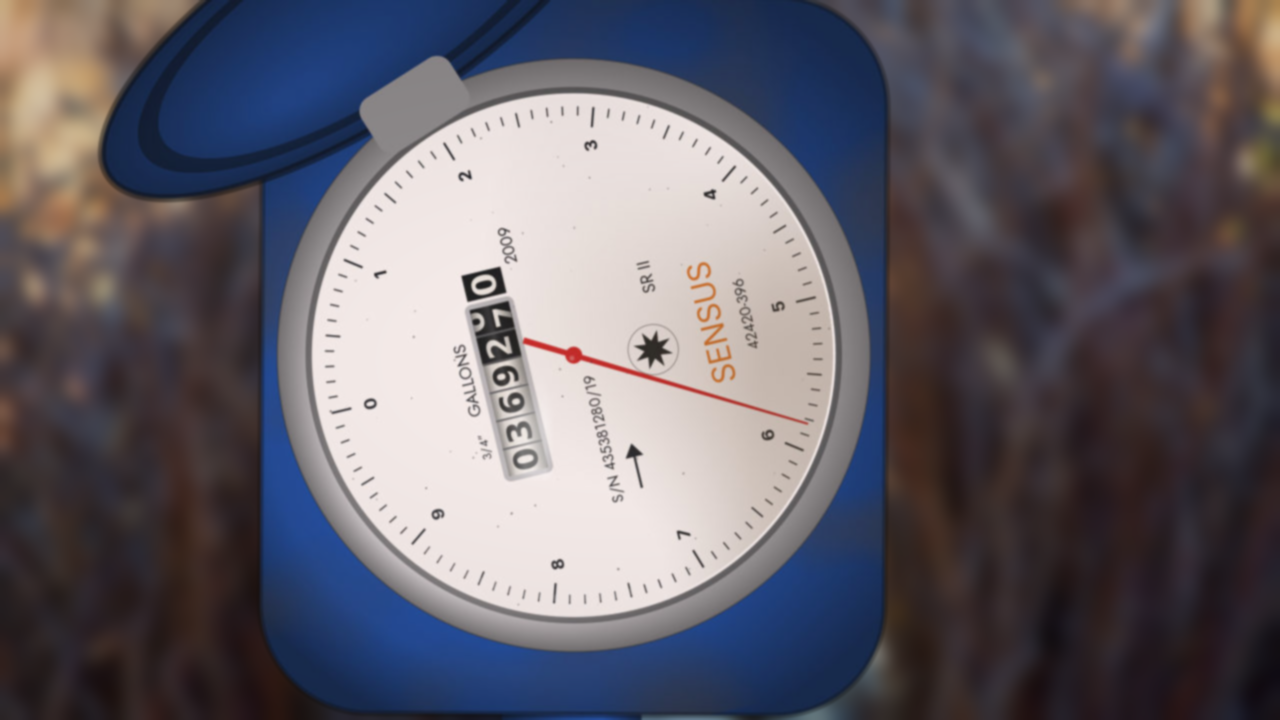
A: **369265.8** gal
